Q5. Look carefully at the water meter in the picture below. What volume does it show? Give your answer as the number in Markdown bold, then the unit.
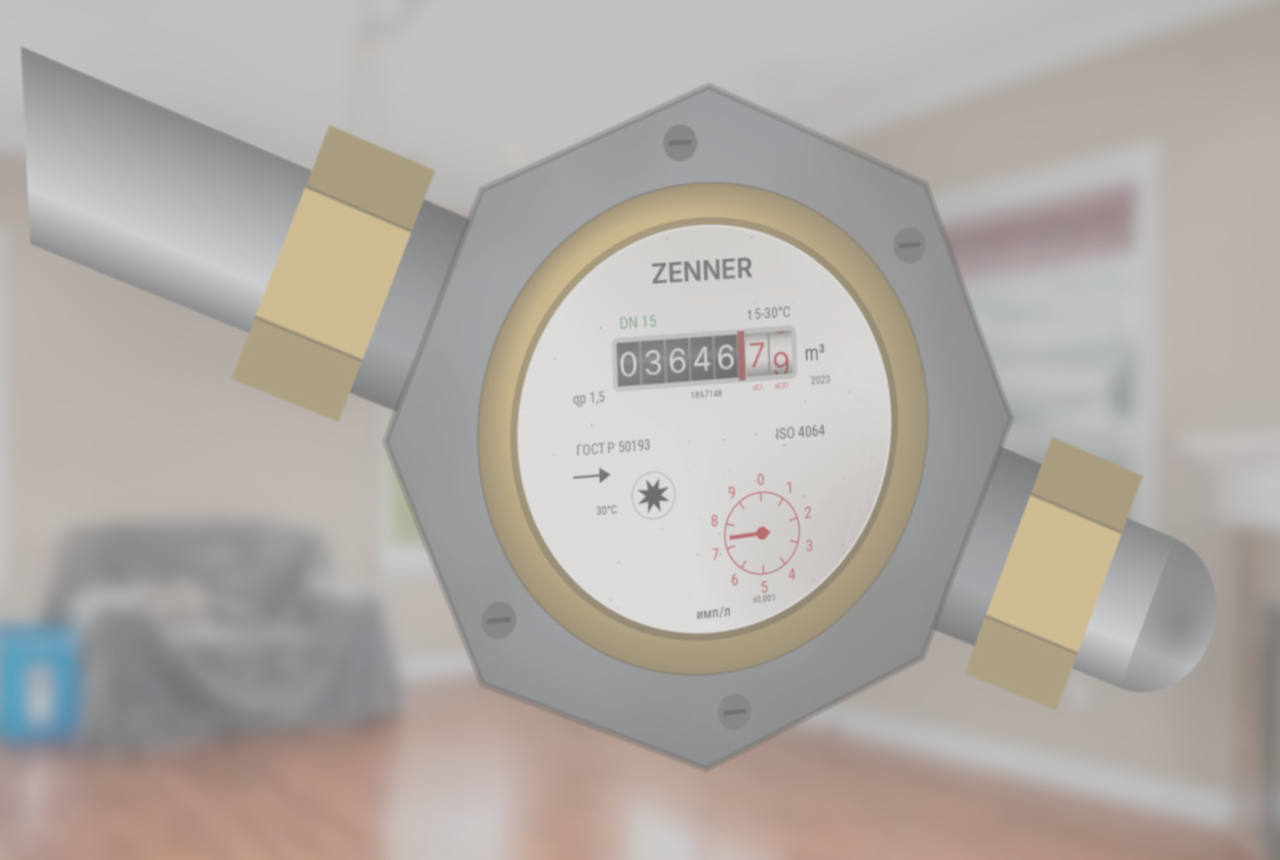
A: **3646.787** m³
